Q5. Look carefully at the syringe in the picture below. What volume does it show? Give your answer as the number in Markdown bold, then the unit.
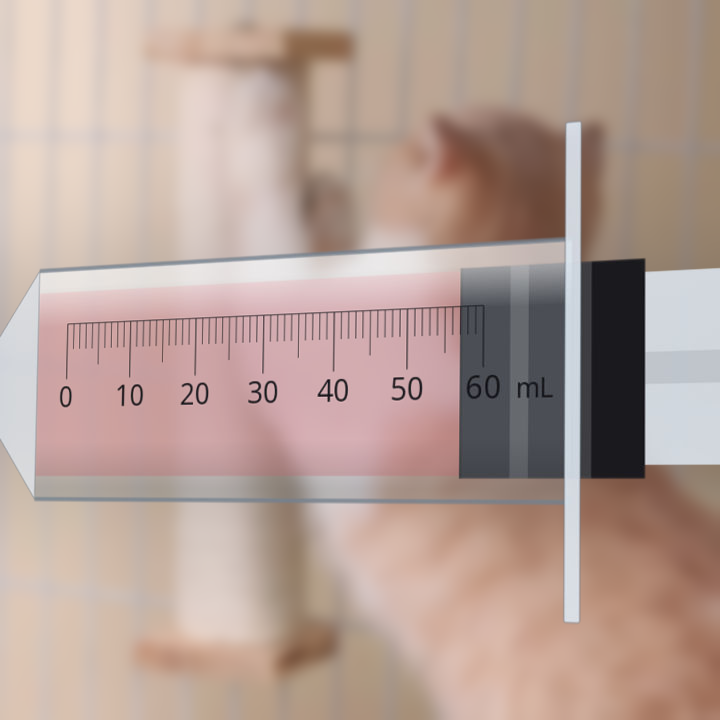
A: **57** mL
